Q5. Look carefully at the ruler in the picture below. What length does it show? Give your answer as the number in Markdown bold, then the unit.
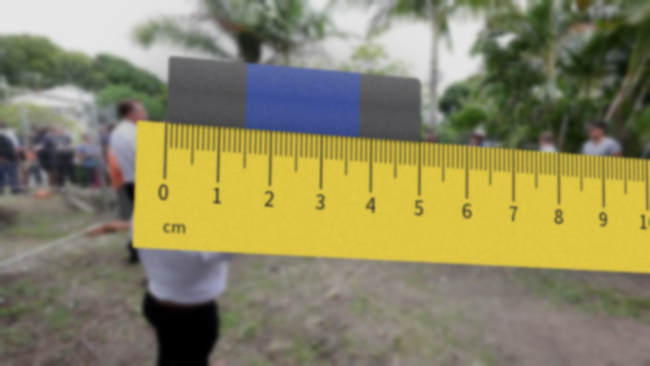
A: **5** cm
